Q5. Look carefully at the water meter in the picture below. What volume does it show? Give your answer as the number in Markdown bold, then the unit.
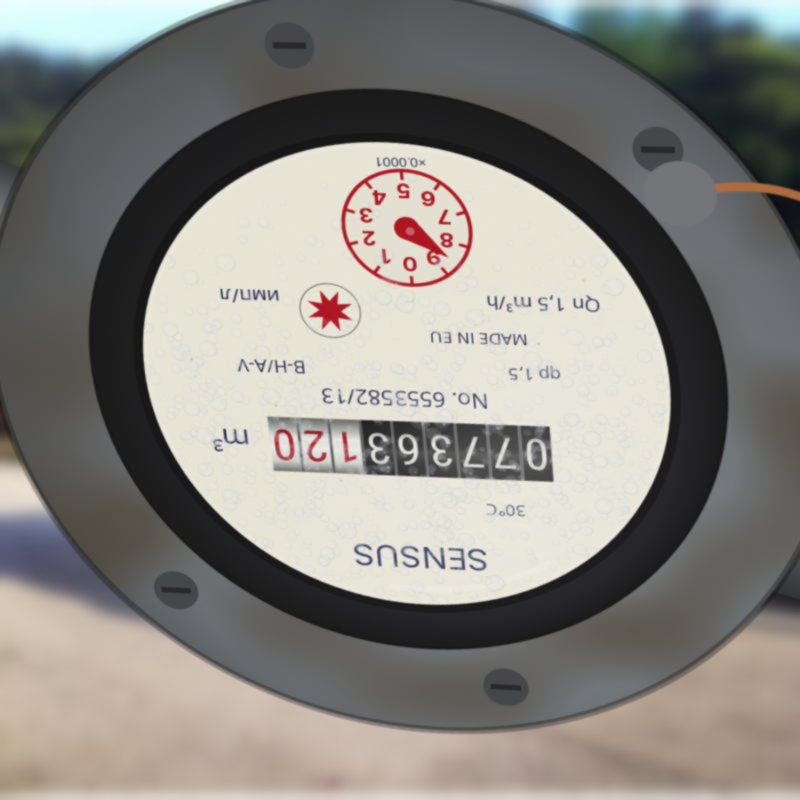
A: **77363.1208** m³
